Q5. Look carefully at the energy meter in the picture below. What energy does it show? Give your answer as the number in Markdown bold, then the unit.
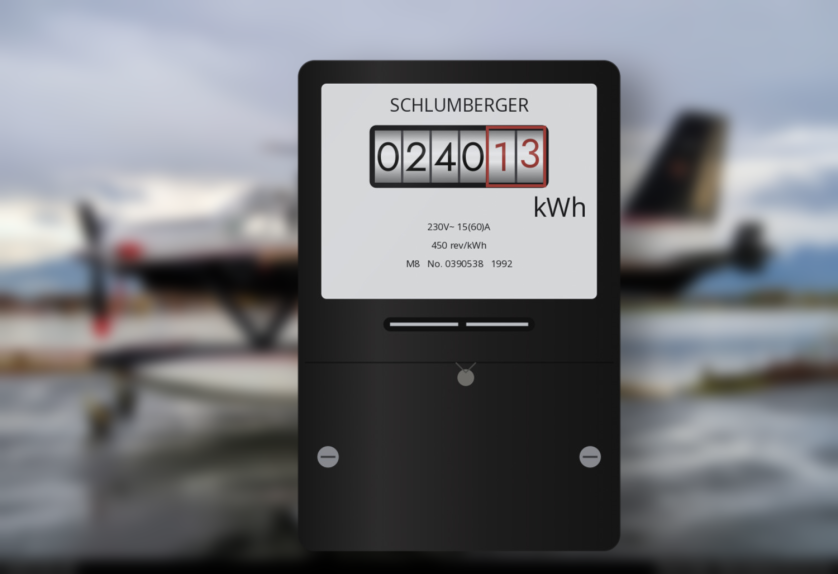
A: **240.13** kWh
